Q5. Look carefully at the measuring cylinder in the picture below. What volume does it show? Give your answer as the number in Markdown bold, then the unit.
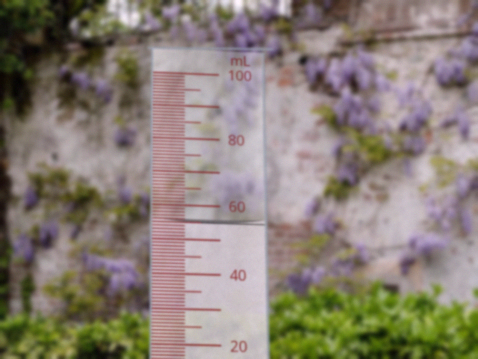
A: **55** mL
